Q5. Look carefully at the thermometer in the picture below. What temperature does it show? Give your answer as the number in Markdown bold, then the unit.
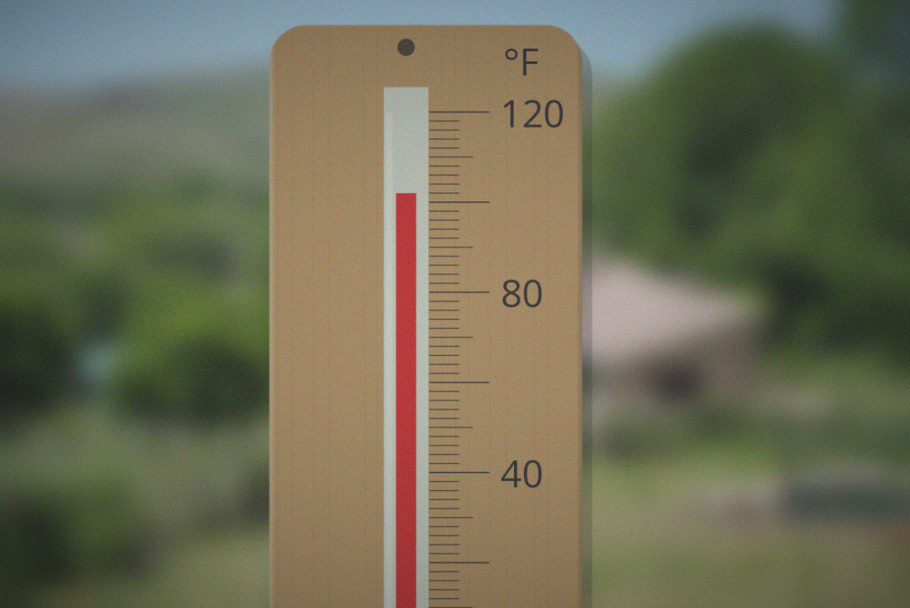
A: **102** °F
